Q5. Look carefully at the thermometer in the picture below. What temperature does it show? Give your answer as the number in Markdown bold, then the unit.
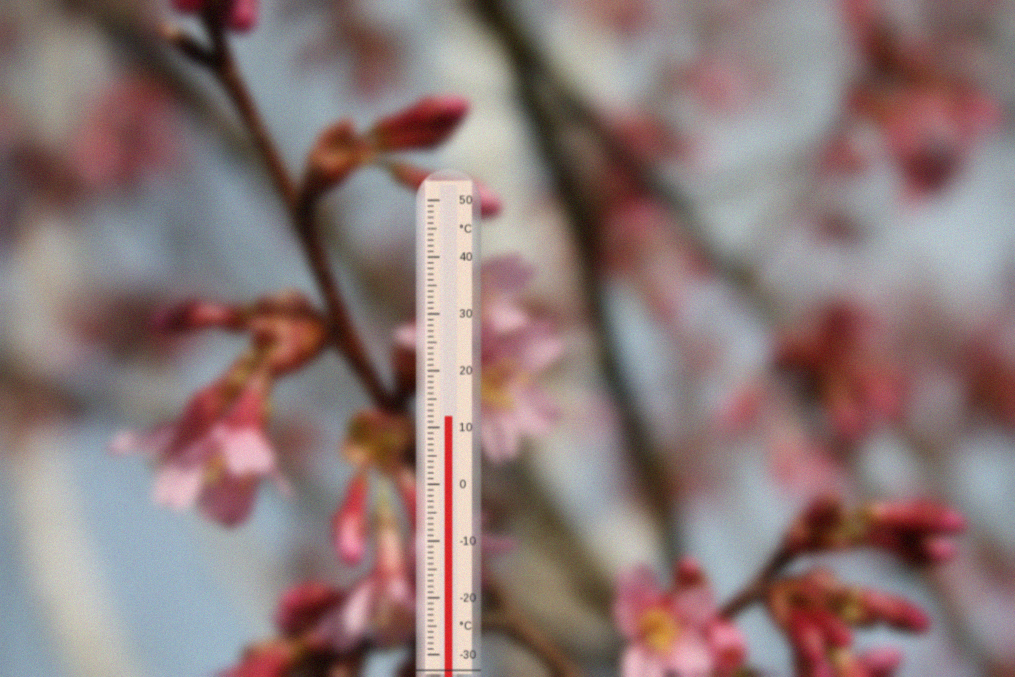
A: **12** °C
